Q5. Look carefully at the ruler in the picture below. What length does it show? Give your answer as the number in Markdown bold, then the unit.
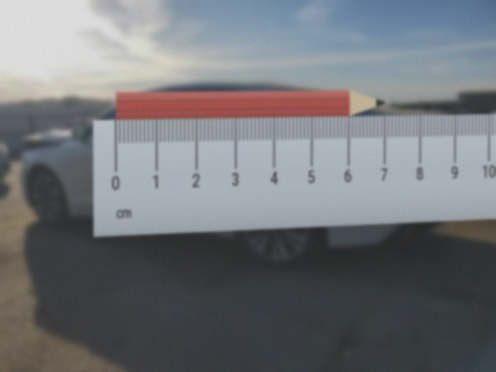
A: **7** cm
